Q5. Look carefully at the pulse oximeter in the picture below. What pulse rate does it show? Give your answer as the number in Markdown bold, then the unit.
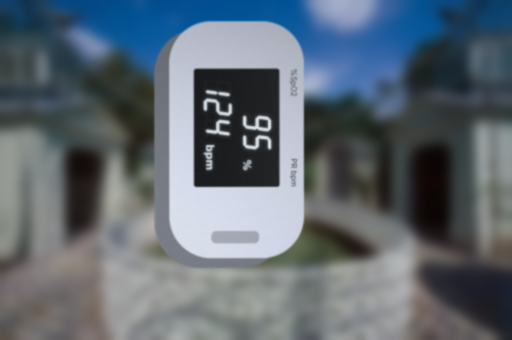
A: **124** bpm
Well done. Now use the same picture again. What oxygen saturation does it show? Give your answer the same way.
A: **95** %
